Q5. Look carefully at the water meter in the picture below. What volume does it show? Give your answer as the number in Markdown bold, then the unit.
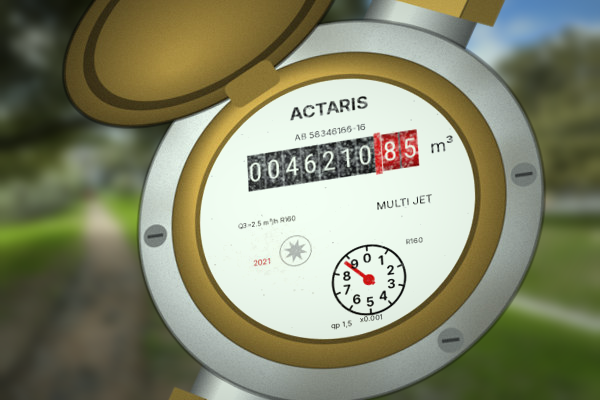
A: **46210.858** m³
